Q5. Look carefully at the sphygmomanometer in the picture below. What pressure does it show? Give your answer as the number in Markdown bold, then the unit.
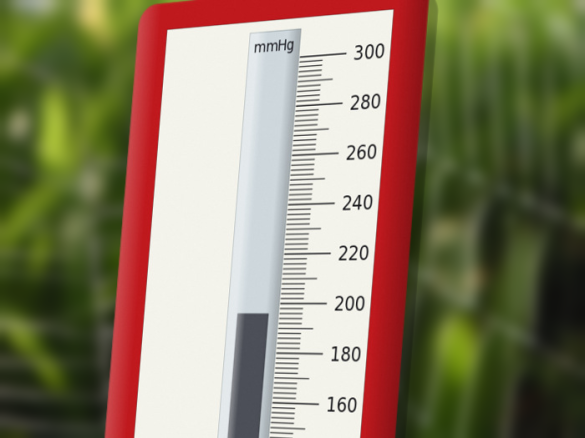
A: **196** mmHg
